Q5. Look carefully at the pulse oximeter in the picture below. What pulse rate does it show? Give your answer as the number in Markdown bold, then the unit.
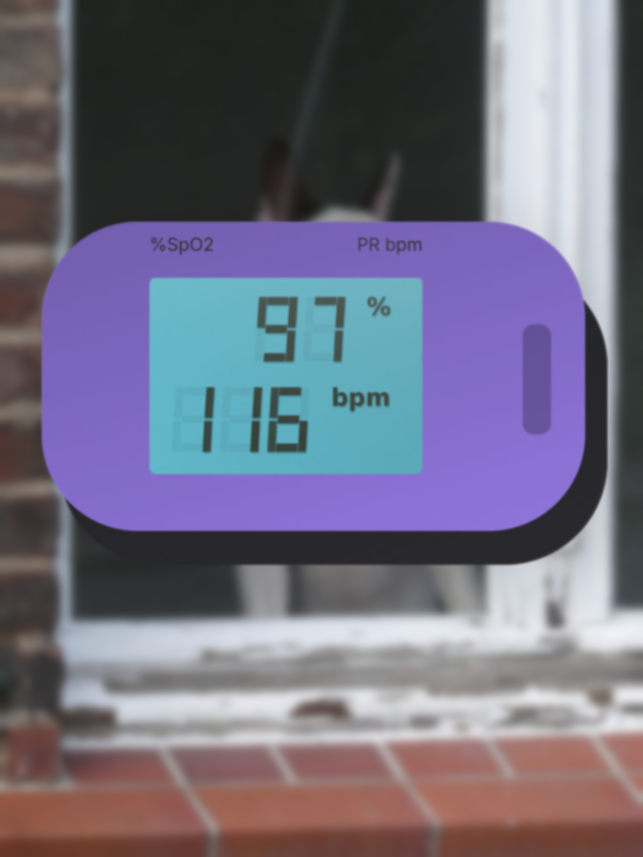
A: **116** bpm
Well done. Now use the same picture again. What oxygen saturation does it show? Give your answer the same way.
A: **97** %
